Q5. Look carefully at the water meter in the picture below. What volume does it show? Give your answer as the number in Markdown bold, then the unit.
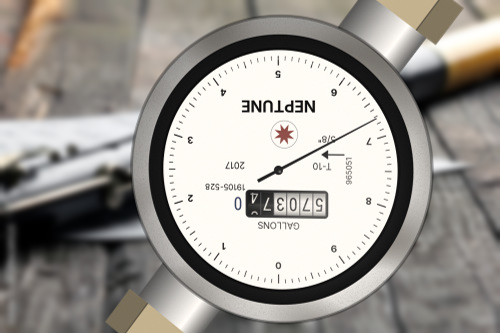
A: **5703736.7** gal
